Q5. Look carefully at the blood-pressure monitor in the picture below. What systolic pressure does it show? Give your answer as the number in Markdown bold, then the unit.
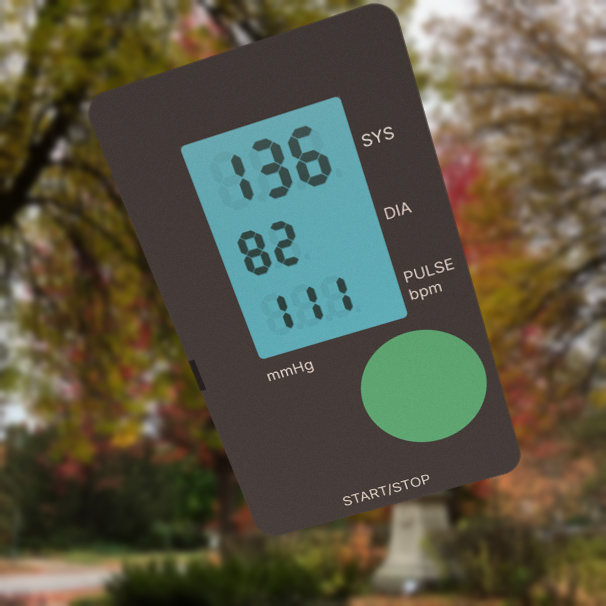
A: **136** mmHg
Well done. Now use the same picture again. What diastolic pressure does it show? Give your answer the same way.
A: **82** mmHg
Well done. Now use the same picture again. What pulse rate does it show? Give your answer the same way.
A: **111** bpm
